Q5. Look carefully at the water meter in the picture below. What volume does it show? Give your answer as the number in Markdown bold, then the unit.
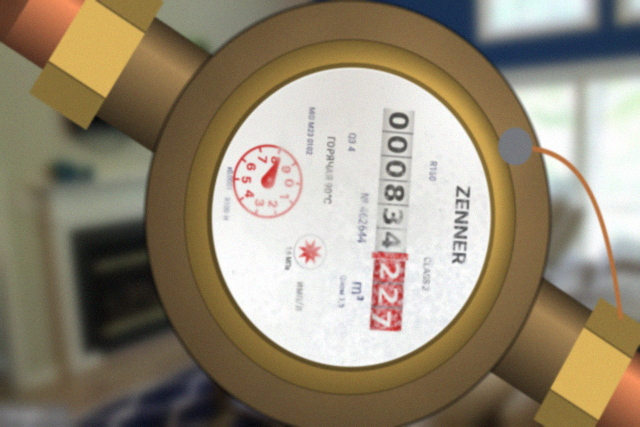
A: **834.2268** m³
